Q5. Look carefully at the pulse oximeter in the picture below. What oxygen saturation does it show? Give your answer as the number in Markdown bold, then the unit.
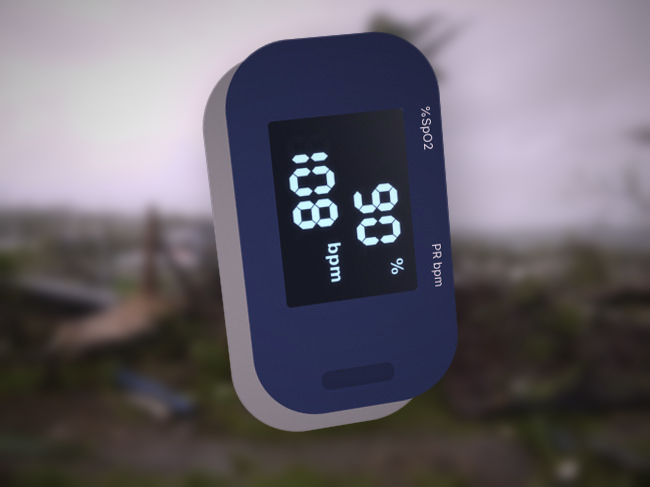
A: **90** %
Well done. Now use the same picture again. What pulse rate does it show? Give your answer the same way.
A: **108** bpm
